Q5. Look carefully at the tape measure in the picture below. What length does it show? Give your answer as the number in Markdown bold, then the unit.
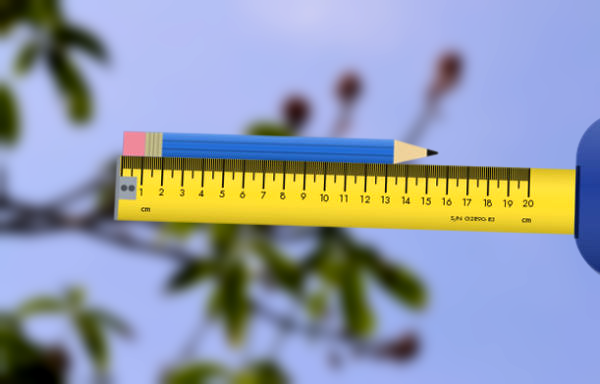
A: **15.5** cm
